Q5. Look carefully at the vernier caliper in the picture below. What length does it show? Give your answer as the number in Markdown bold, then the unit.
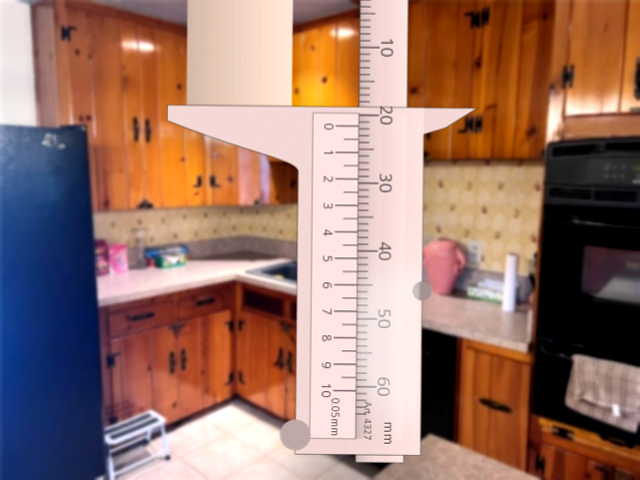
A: **21.6** mm
